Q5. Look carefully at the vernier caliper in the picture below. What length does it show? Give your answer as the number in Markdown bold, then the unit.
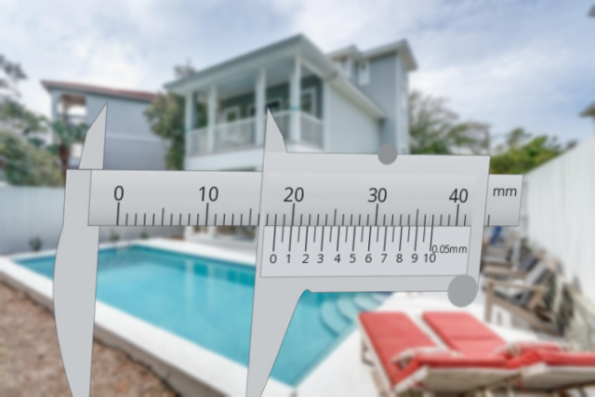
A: **18.0** mm
